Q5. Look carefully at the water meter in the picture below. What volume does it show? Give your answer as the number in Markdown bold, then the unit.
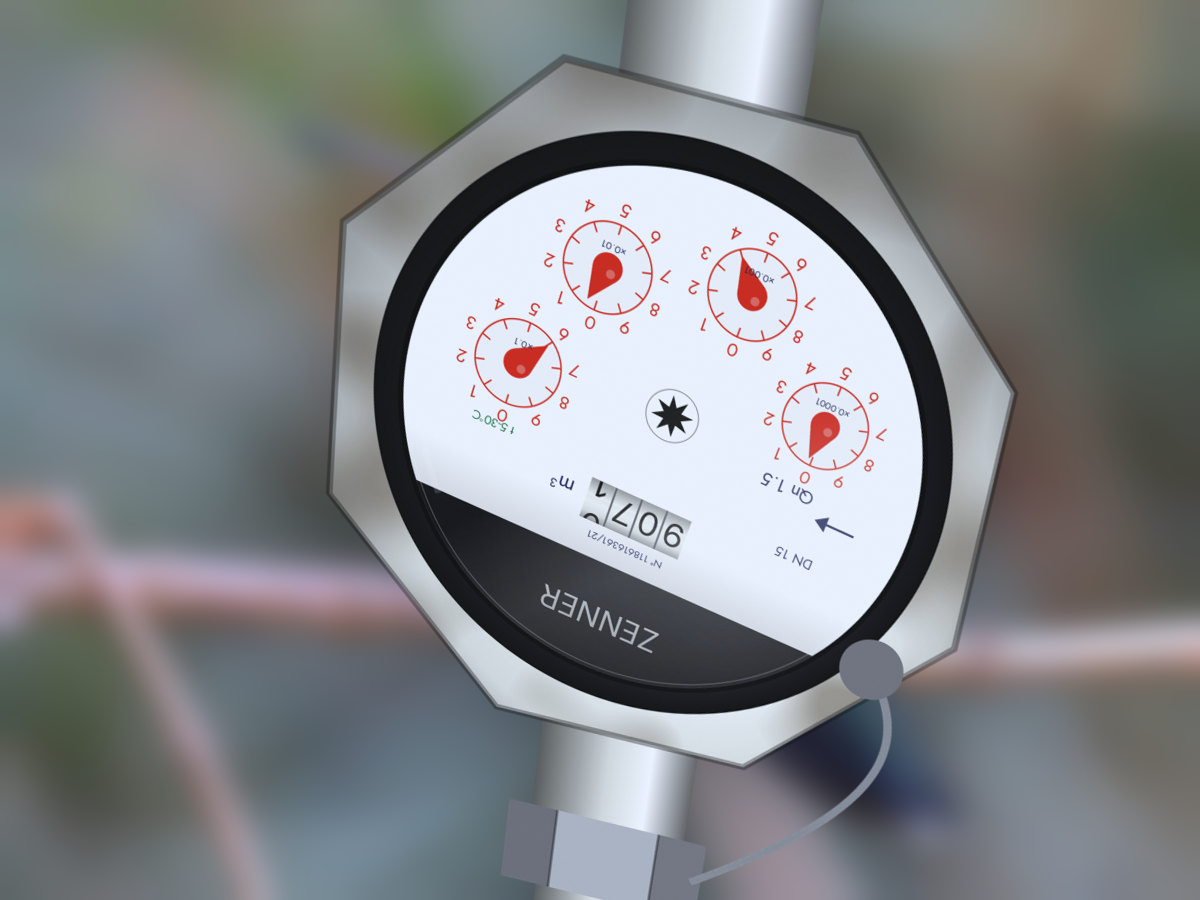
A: **9070.6040** m³
